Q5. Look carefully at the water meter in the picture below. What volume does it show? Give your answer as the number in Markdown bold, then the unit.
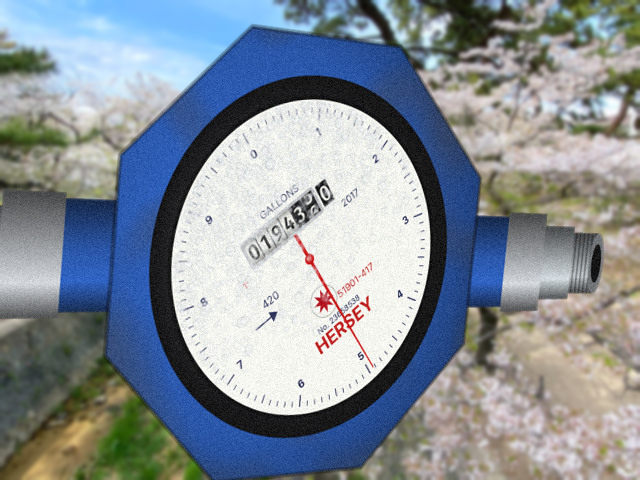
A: **194354.9** gal
